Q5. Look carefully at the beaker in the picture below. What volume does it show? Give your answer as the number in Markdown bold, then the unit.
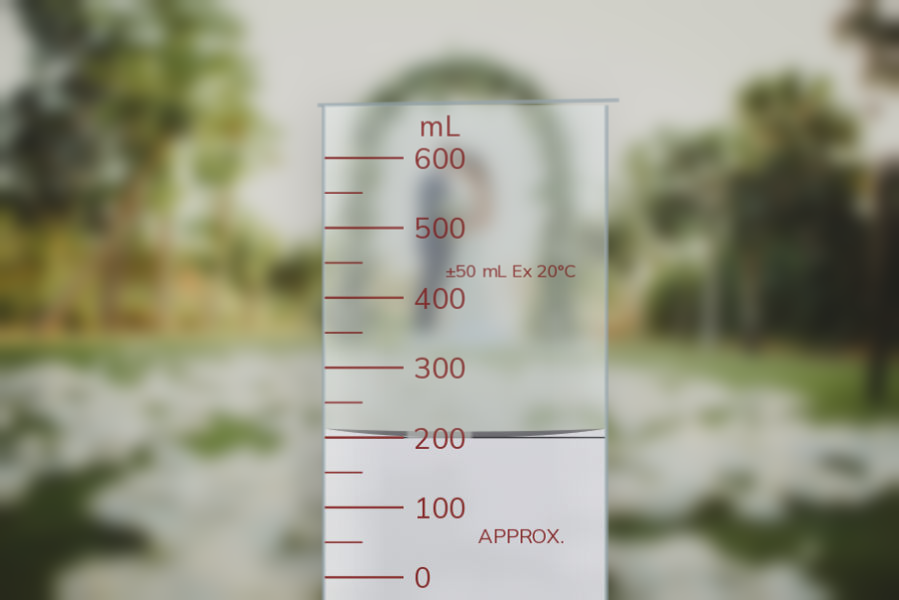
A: **200** mL
